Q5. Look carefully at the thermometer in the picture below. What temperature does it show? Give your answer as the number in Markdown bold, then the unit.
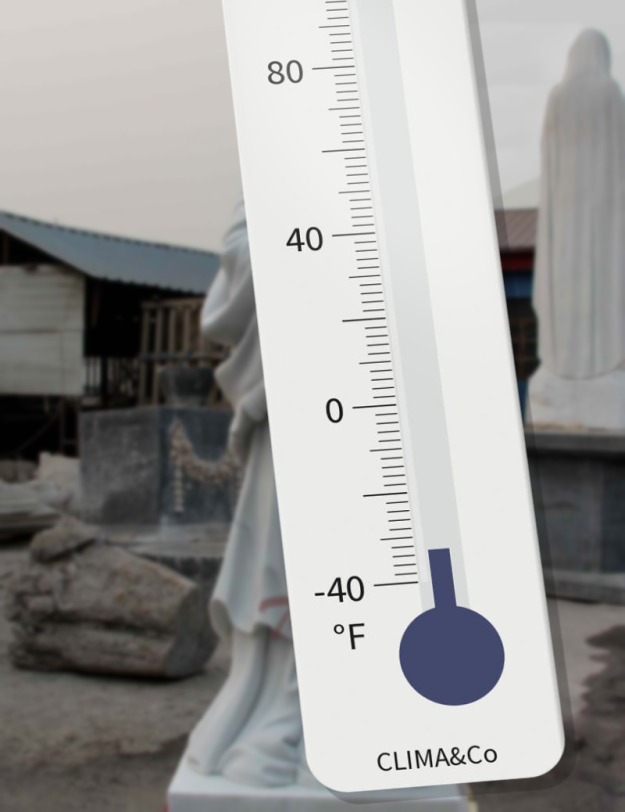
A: **-33** °F
